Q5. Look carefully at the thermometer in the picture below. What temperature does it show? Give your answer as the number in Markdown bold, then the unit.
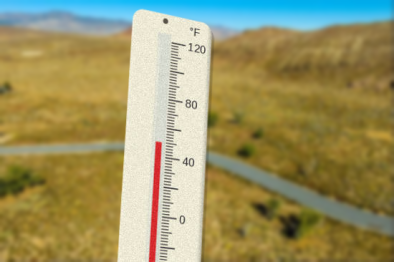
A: **50** °F
